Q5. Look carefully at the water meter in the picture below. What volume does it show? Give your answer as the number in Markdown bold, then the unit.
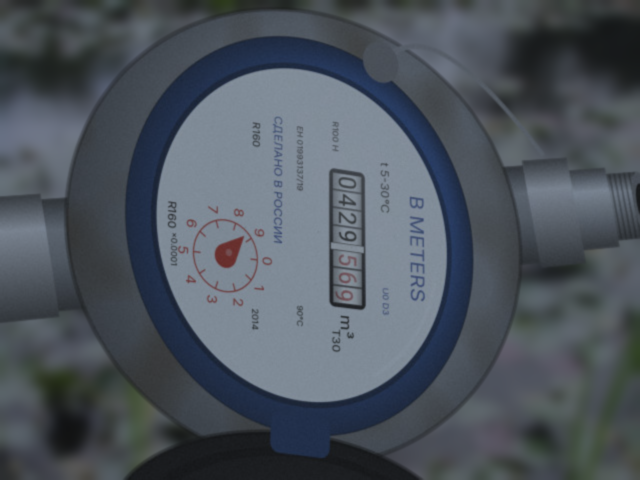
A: **429.5688** m³
